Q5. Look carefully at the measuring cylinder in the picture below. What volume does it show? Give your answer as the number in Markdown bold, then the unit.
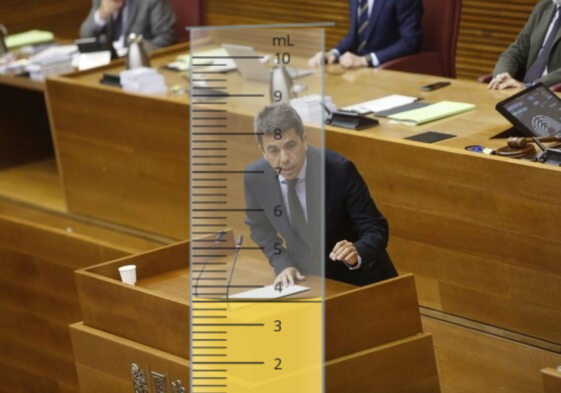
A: **3.6** mL
